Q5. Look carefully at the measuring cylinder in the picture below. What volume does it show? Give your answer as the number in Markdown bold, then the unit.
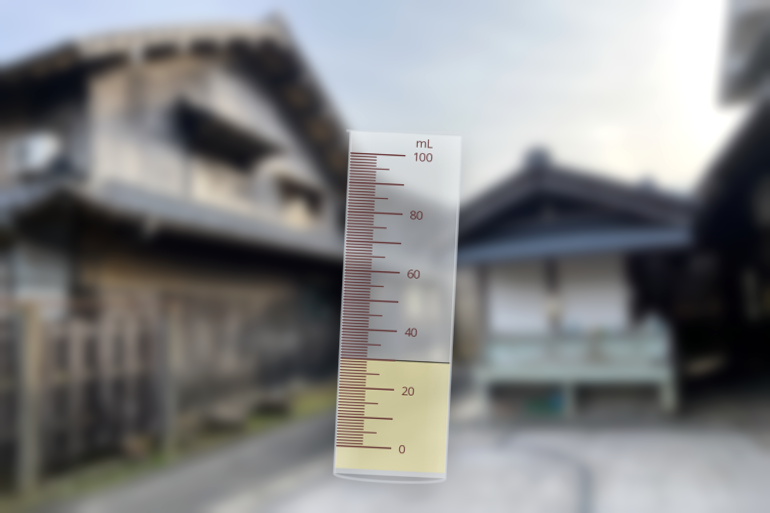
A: **30** mL
